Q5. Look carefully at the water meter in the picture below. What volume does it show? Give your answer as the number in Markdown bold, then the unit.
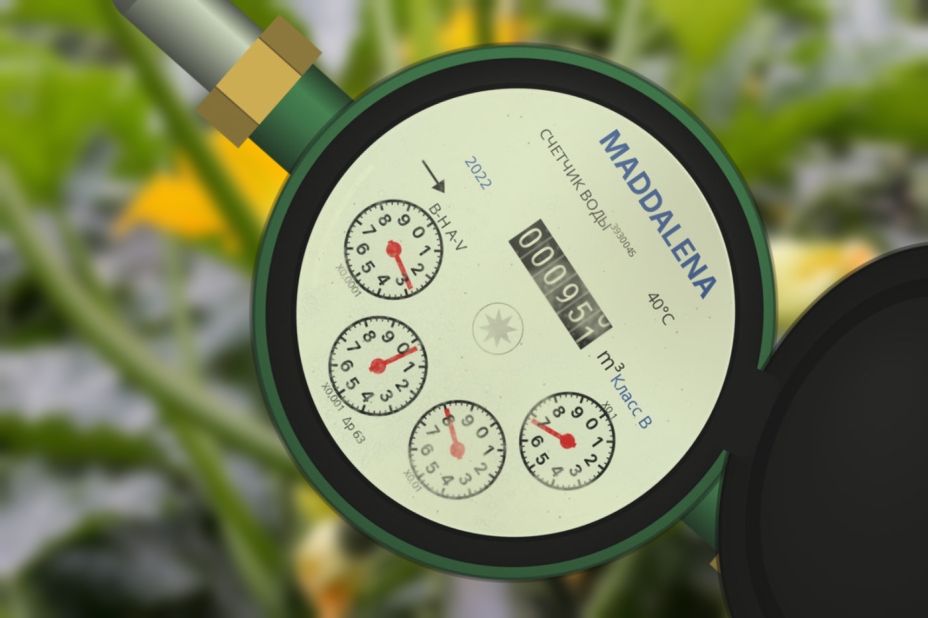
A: **950.6802** m³
